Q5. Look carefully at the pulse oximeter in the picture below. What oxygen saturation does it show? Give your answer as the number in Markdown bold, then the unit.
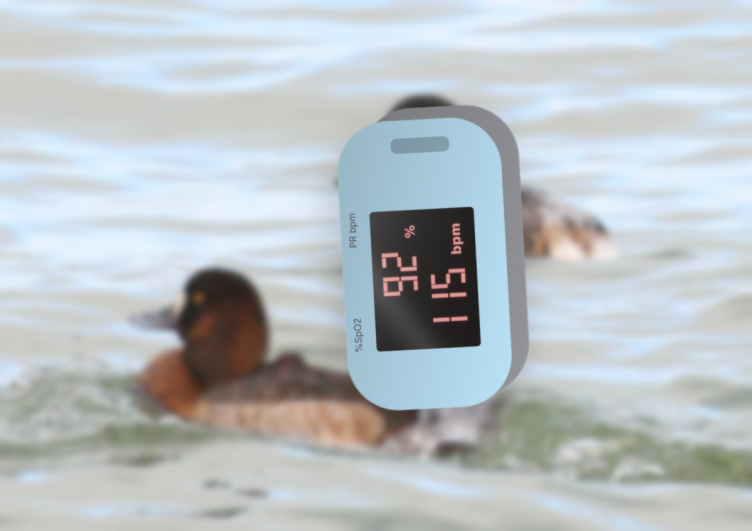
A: **92** %
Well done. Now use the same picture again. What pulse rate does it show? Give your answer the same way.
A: **115** bpm
